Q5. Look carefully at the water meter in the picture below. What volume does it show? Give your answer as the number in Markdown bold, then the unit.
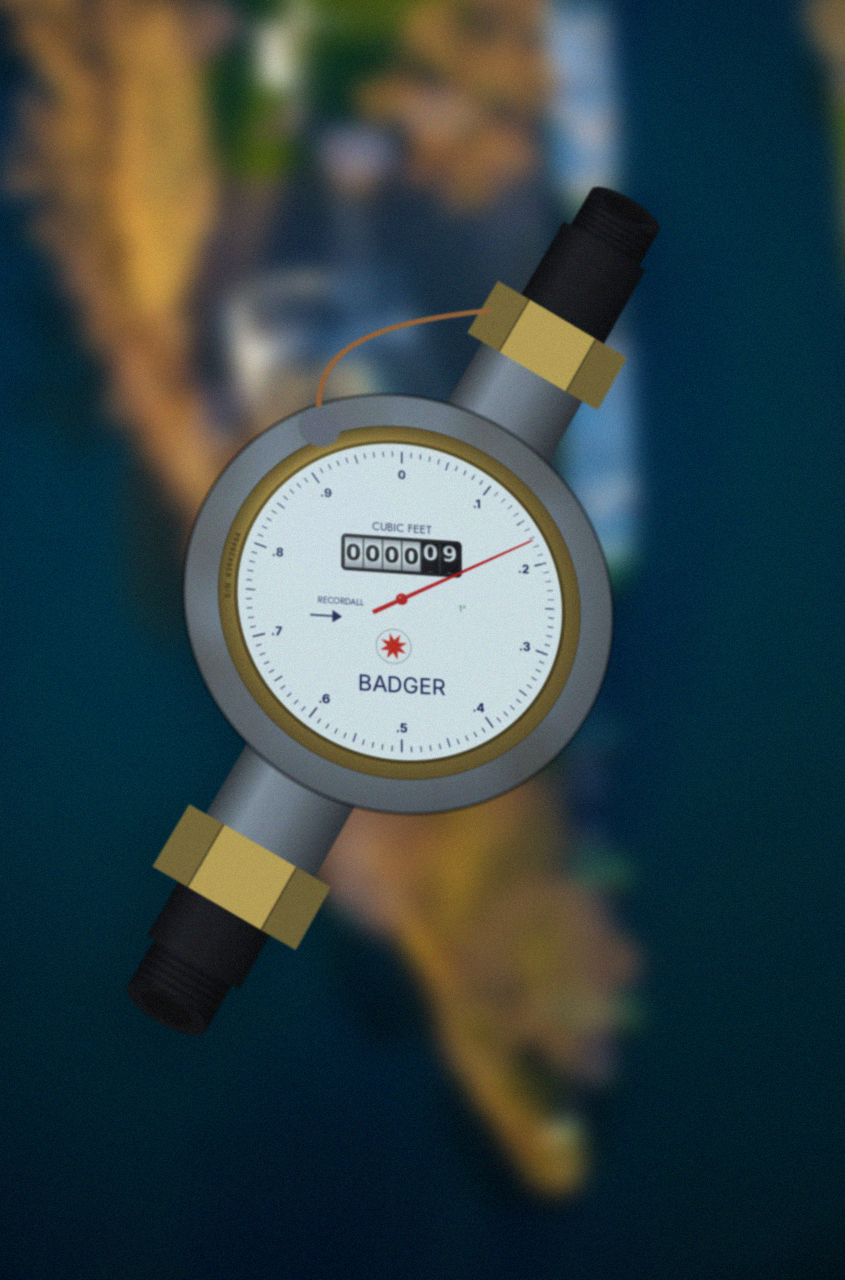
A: **9.17** ft³
